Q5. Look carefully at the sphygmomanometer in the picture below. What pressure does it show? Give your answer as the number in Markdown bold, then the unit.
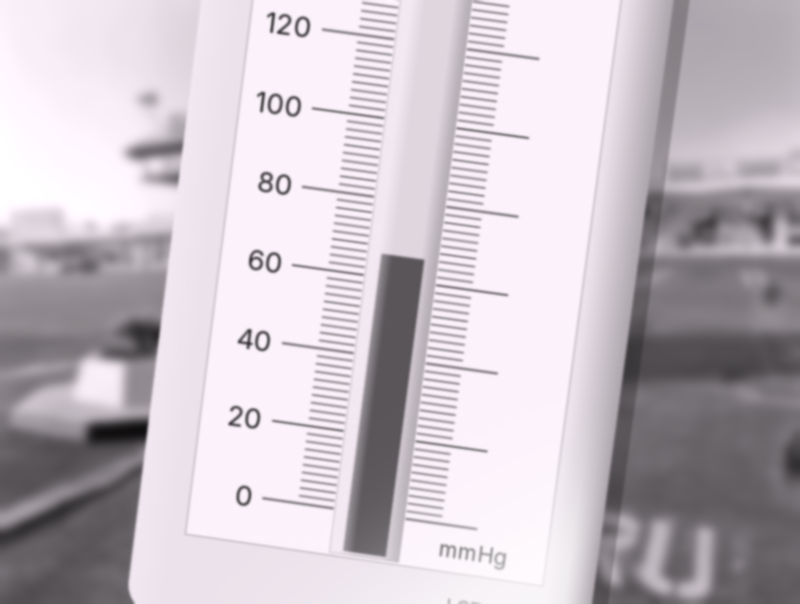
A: **66** mmHg
